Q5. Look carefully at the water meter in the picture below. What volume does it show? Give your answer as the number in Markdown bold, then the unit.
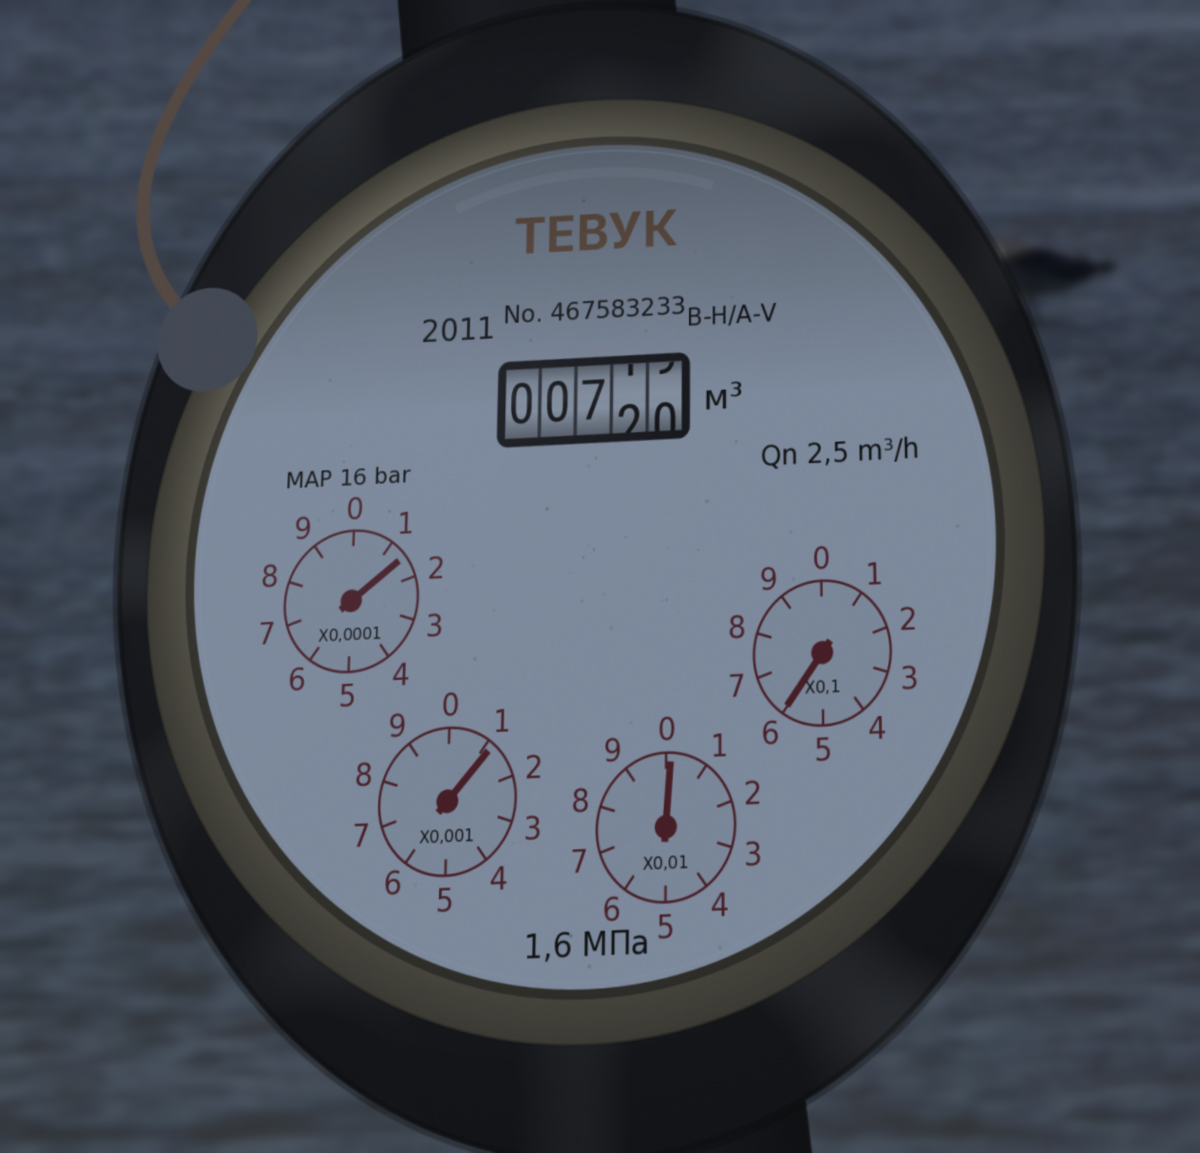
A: **719.6011** m³
